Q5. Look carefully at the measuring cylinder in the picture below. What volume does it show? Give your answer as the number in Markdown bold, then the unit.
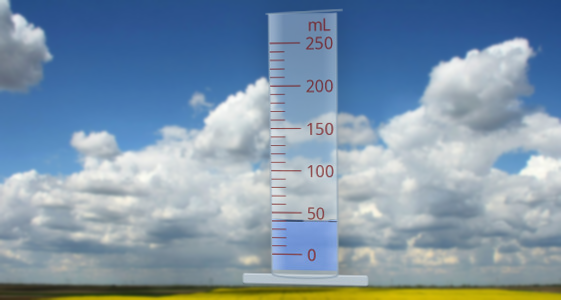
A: **40** mL
